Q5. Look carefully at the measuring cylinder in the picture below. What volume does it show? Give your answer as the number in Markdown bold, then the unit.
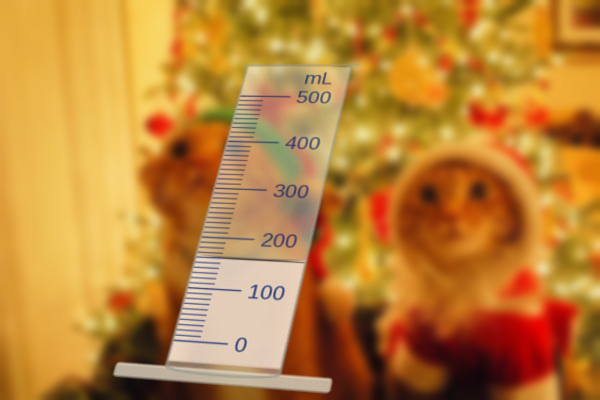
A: **160** mL
